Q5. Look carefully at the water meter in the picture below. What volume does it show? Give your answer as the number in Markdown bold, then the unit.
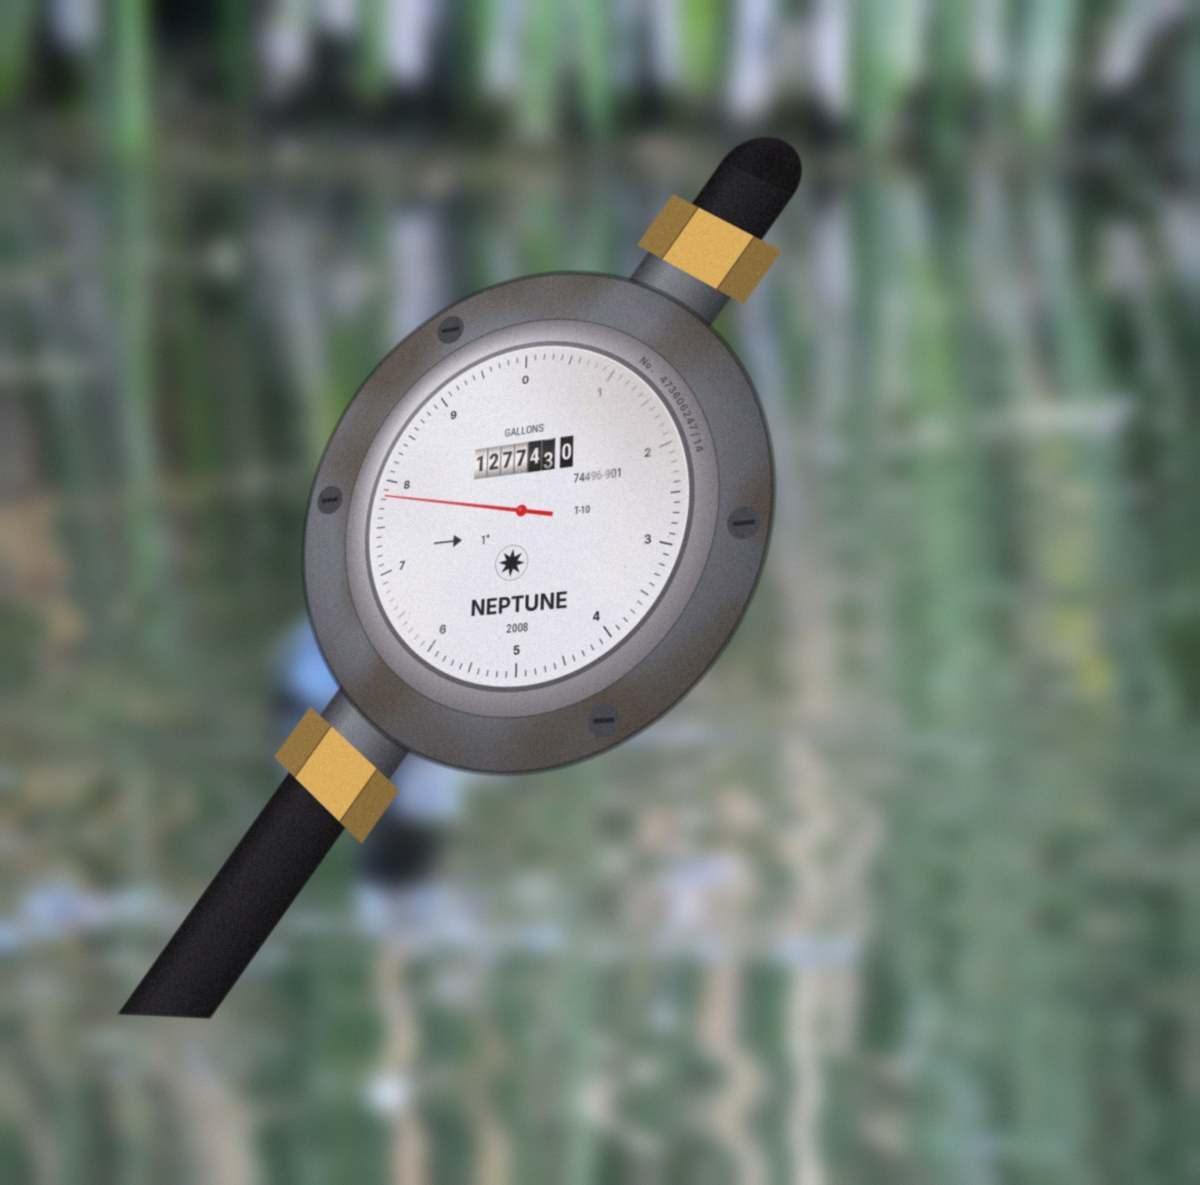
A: **1277427.8** gal
